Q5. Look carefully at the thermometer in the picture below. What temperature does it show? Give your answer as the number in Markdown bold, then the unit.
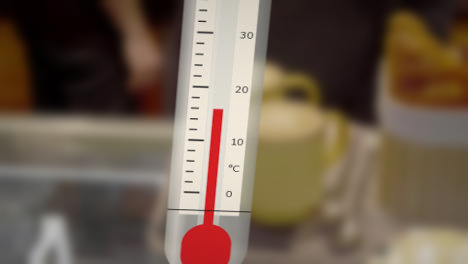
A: **16** °C
